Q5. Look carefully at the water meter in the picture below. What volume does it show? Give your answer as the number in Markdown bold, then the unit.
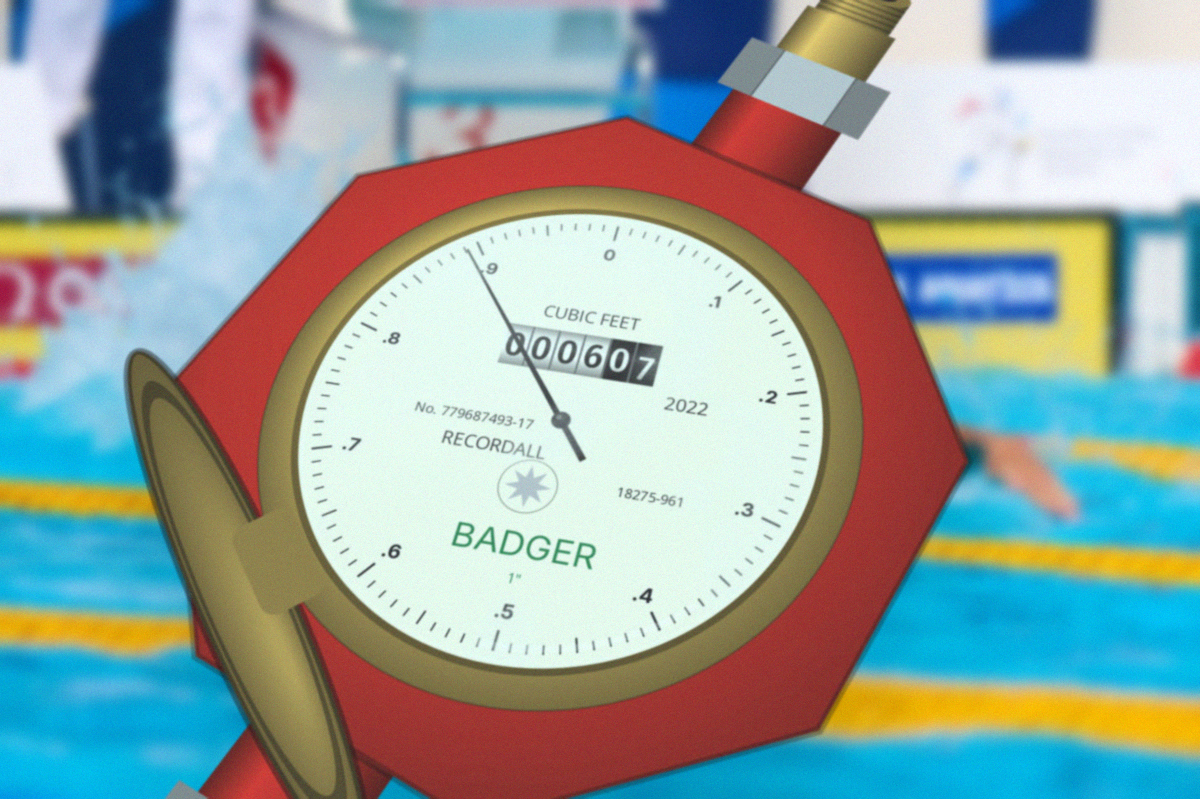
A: **606.89** ft³
